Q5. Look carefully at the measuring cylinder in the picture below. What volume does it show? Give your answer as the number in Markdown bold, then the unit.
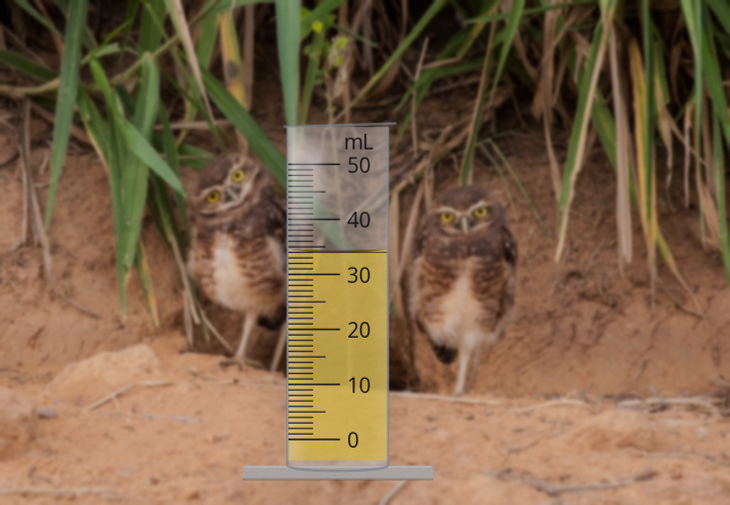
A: **34** mL
